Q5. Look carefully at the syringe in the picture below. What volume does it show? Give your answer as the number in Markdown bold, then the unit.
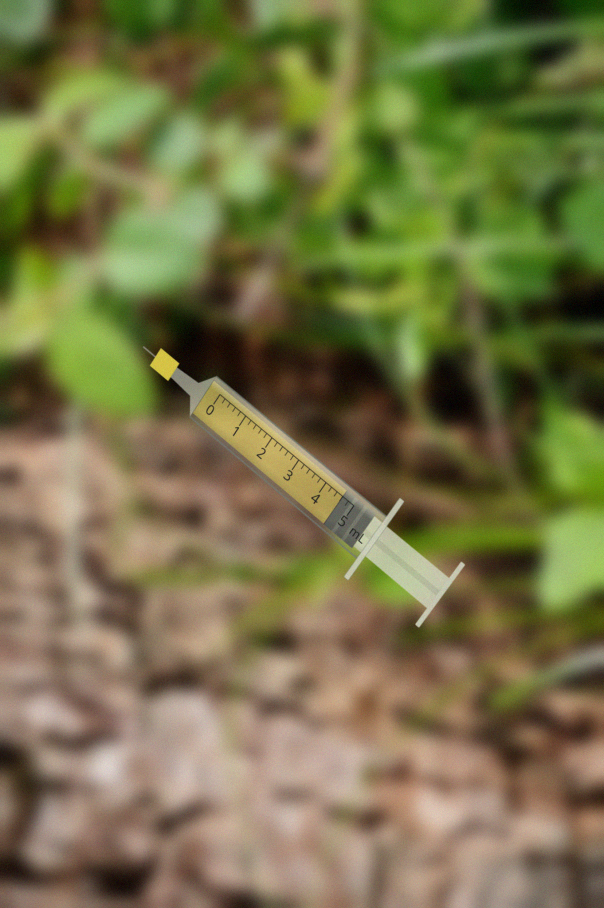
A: **4.6** mL
